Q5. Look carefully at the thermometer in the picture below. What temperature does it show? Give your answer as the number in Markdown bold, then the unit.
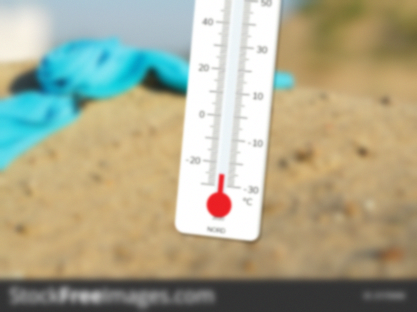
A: **-25** °C
